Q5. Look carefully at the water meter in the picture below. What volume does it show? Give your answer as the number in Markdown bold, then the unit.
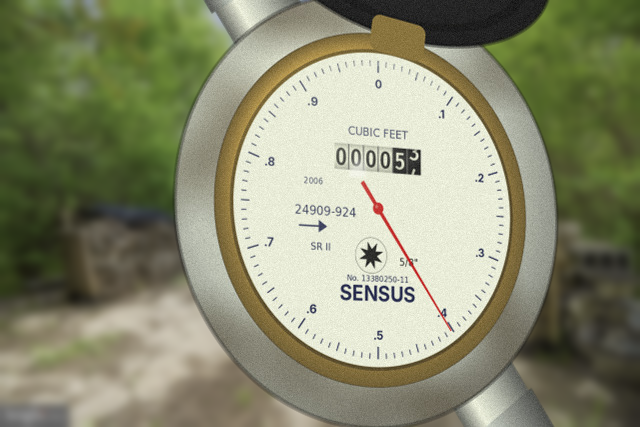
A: **53.40** ft³
